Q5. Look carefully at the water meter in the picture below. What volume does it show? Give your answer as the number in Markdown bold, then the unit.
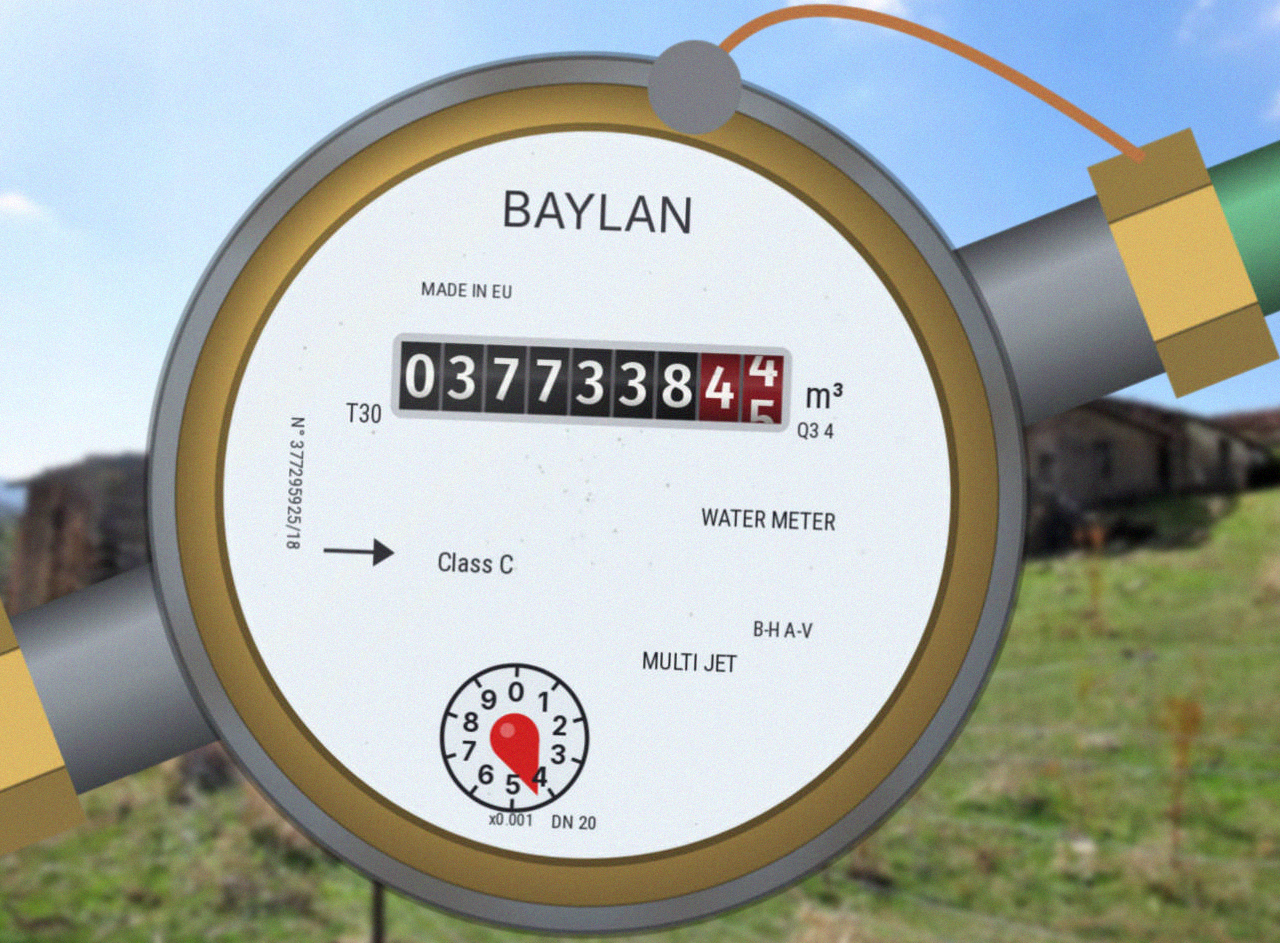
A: **377338.444** m³
